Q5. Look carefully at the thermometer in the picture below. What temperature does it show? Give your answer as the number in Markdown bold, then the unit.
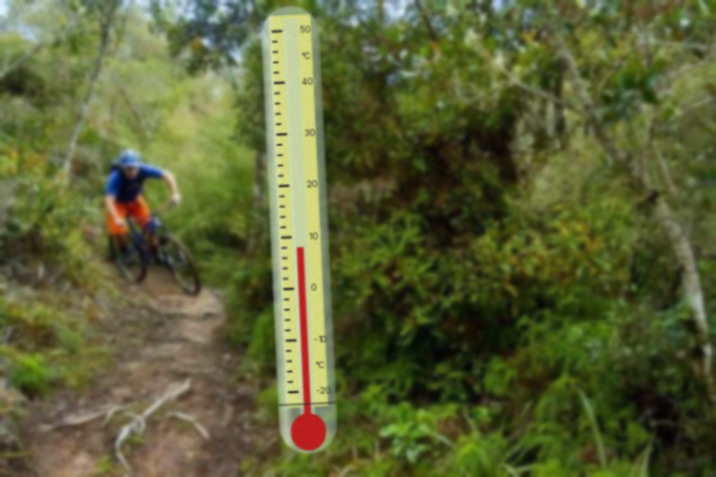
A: **8** °C
